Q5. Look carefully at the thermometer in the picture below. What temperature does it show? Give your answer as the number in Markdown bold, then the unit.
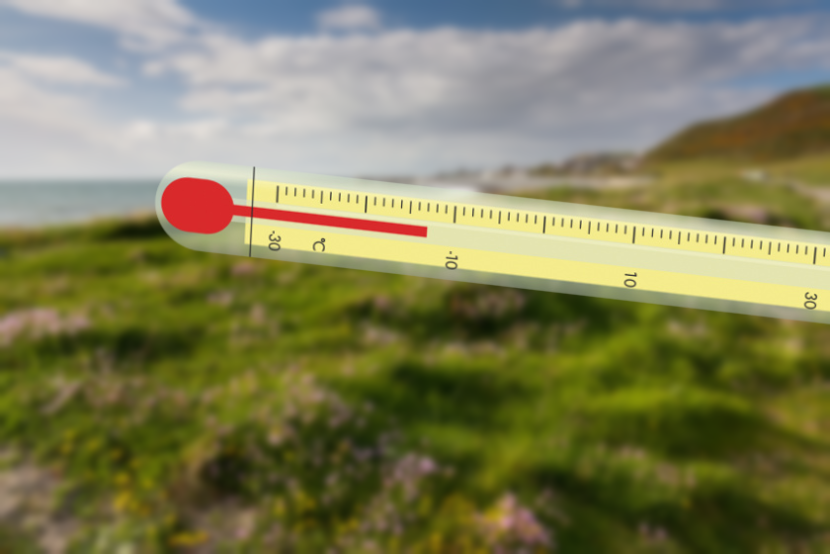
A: **-13** °C
